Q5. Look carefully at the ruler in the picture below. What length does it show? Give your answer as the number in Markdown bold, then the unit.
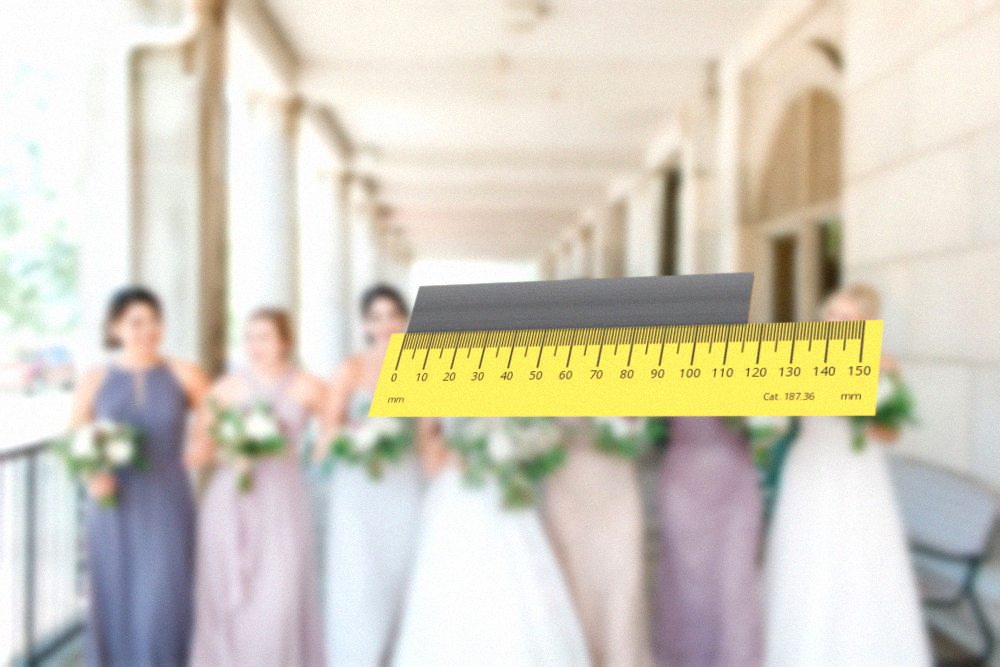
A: **115** mm
